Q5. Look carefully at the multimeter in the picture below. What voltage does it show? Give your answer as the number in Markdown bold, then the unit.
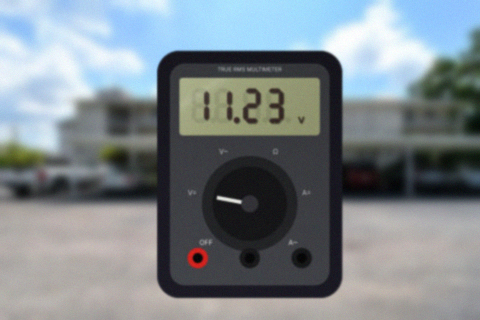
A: **11.23** V
